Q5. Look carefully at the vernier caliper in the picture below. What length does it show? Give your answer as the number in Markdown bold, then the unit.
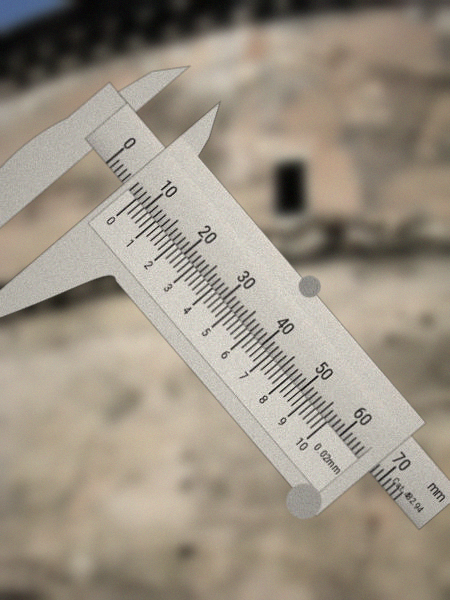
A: **7.8** mm
